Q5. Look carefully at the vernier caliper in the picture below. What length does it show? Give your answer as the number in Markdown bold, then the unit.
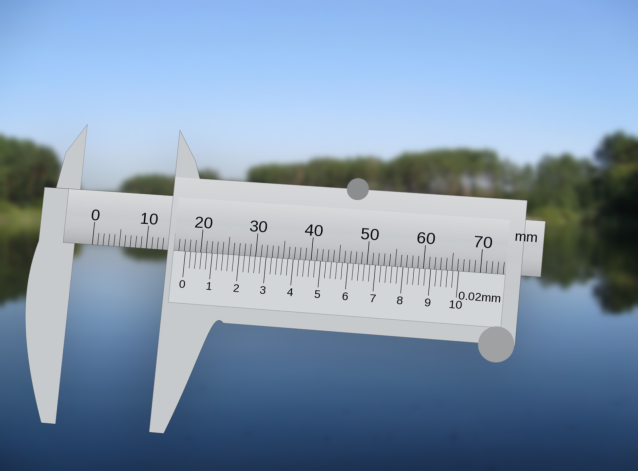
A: **17.2** mm
